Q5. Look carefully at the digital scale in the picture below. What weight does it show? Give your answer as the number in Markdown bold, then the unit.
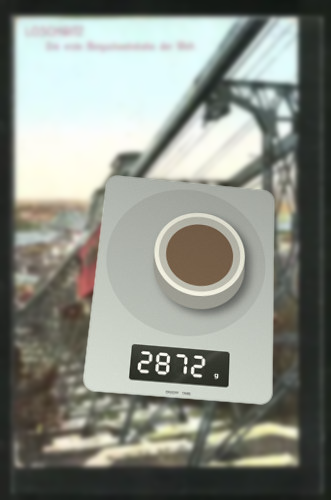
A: **2872** g
